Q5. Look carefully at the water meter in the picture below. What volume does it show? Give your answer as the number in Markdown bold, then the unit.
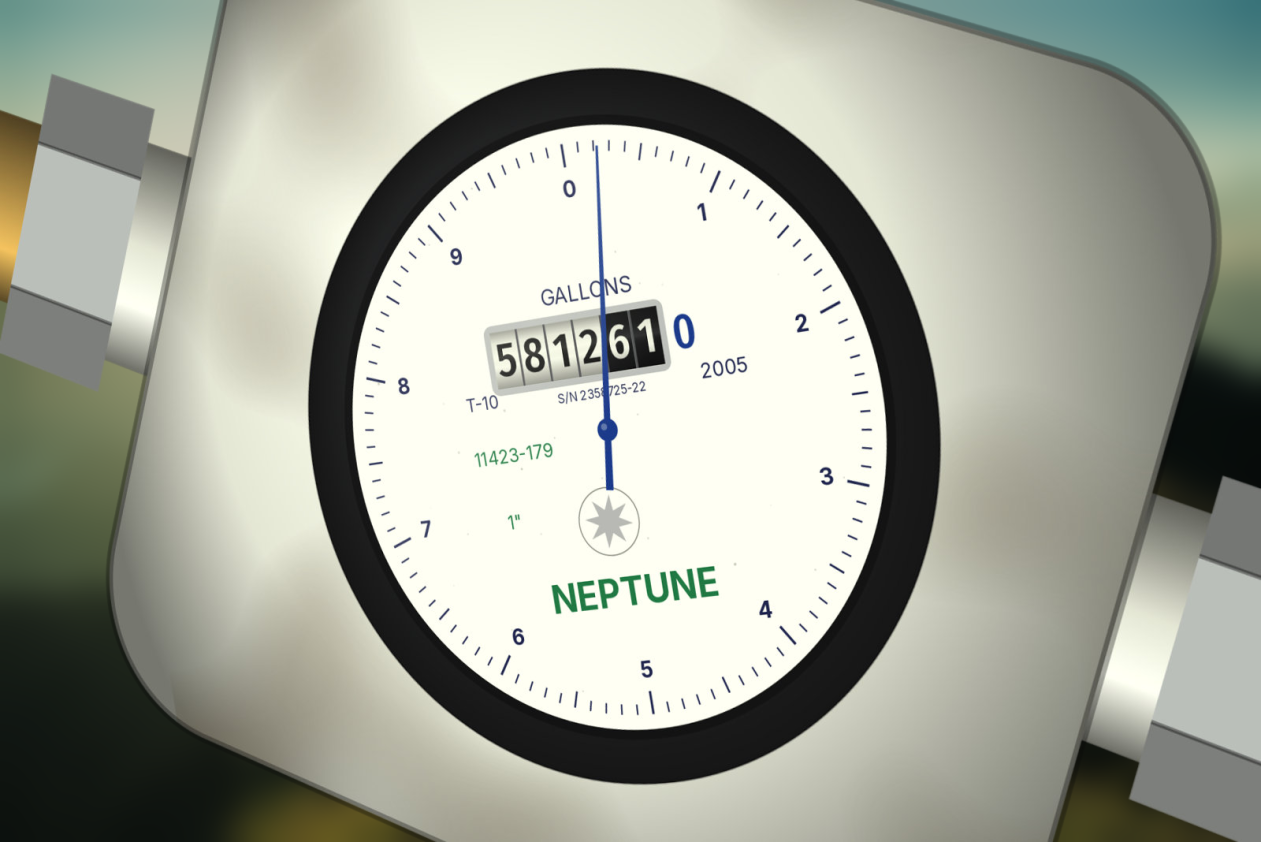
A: **5812610.2** gal
